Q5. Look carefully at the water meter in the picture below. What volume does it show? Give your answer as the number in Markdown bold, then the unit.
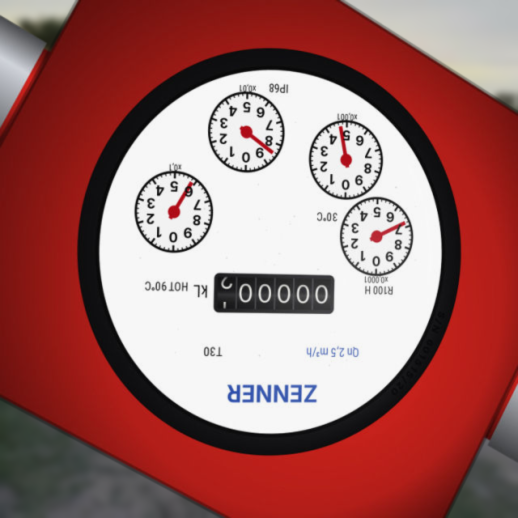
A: **1.5846** kL
